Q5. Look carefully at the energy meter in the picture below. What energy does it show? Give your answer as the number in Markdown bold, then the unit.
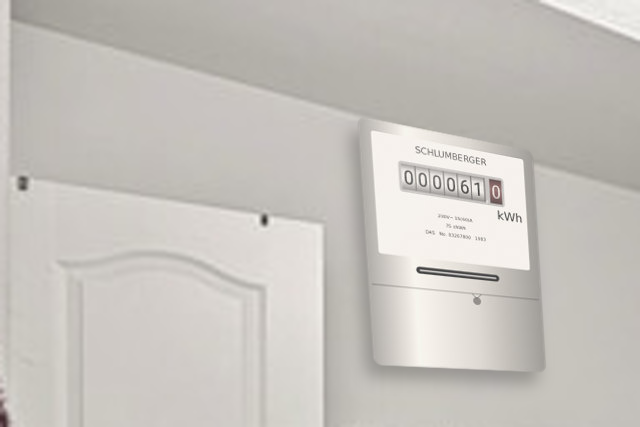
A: **61.0** kWh
